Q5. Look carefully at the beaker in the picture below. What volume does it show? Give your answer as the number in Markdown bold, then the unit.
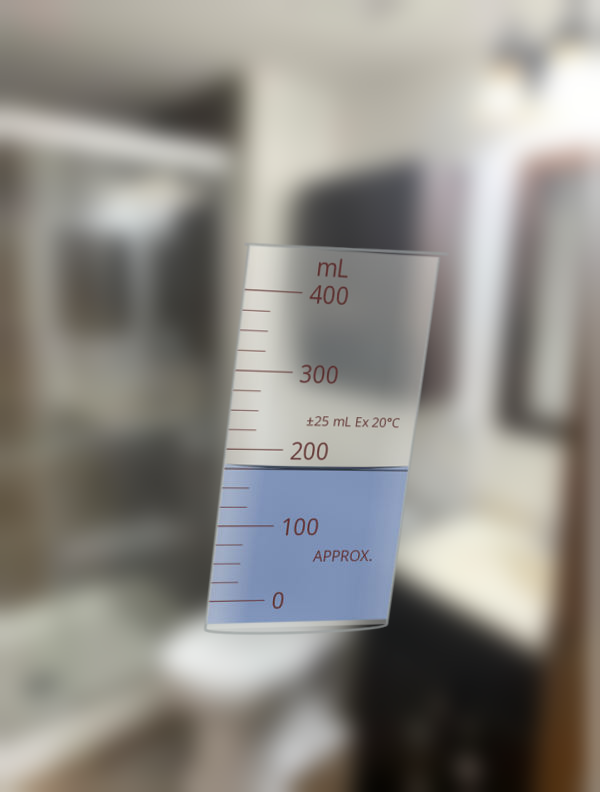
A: **175** mL
